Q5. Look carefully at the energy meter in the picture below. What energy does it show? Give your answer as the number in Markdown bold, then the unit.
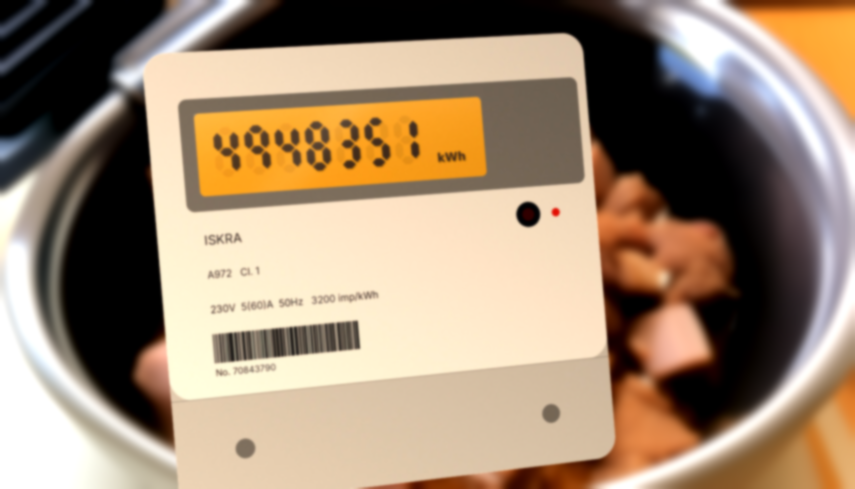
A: **4948351** kWh
